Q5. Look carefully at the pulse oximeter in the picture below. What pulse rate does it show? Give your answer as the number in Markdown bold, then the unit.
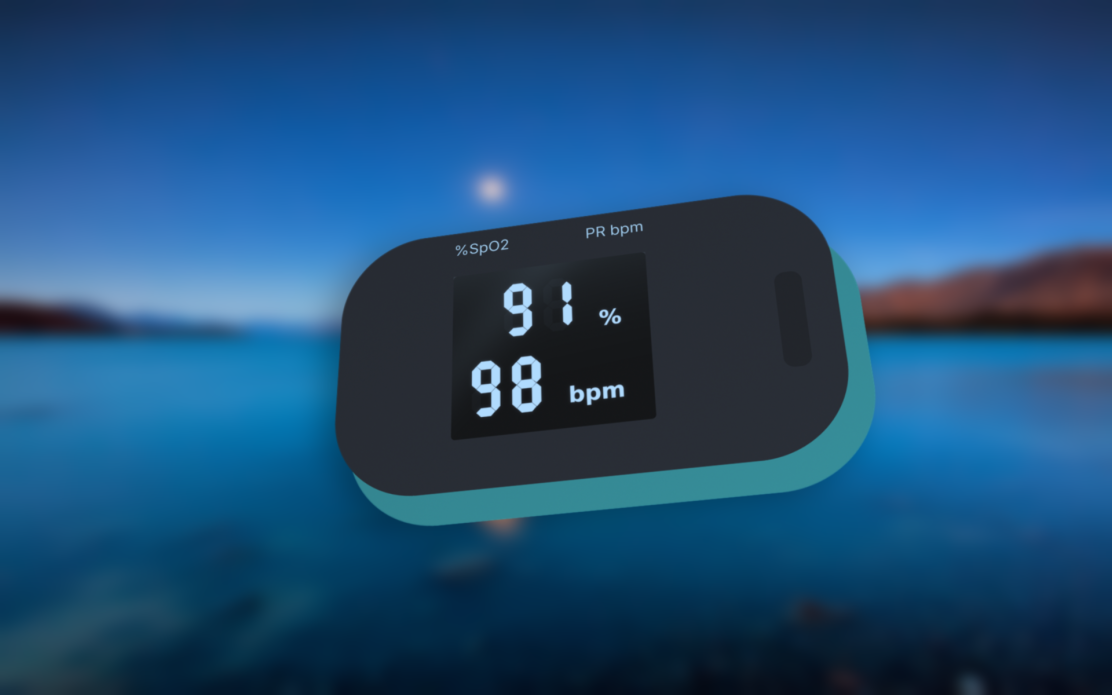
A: **98** bpm
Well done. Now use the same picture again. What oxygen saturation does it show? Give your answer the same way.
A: **91** %
